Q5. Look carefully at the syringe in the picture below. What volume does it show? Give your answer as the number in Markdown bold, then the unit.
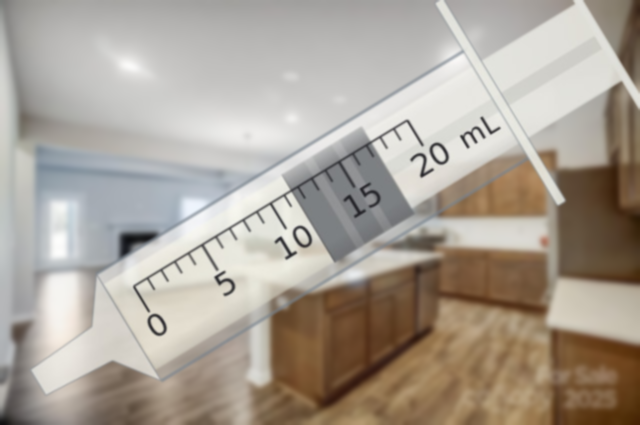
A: **11.5** mL
